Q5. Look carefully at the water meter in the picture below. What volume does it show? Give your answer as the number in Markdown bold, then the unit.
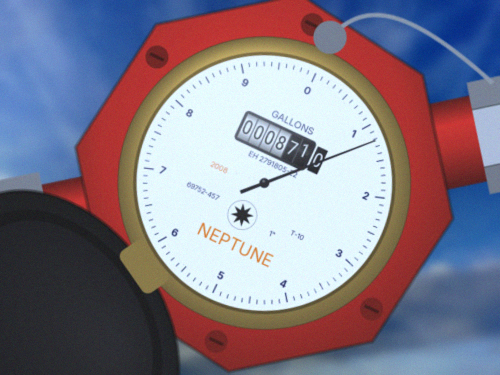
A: **8711.2** gal
